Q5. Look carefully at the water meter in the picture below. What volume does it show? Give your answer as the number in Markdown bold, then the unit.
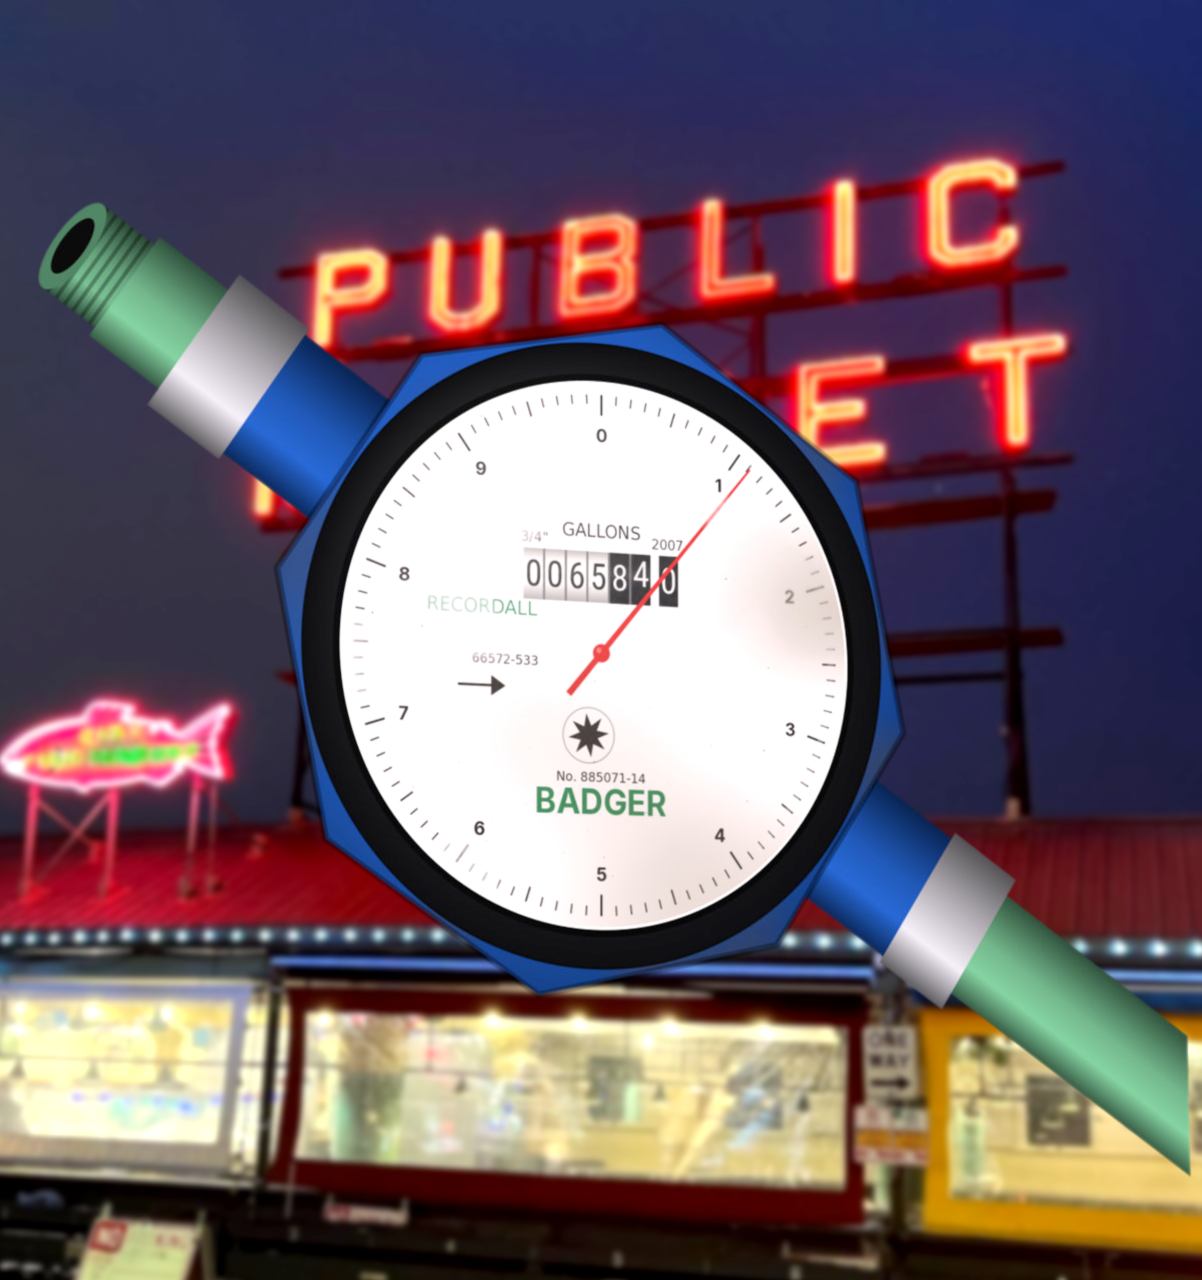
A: **65841.1** gal
